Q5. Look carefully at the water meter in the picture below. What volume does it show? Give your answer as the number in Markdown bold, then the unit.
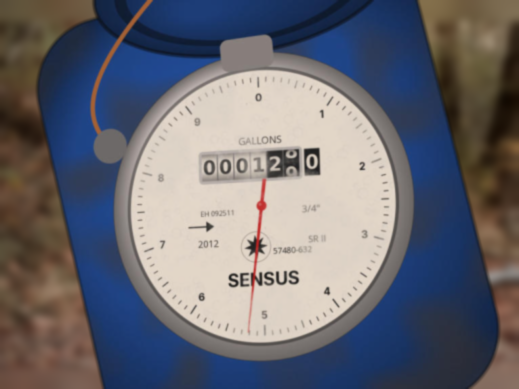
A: **1285.2** gal
